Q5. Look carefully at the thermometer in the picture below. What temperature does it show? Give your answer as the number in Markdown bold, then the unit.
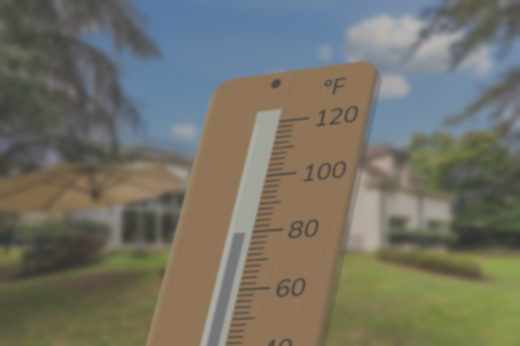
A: **80** °F
